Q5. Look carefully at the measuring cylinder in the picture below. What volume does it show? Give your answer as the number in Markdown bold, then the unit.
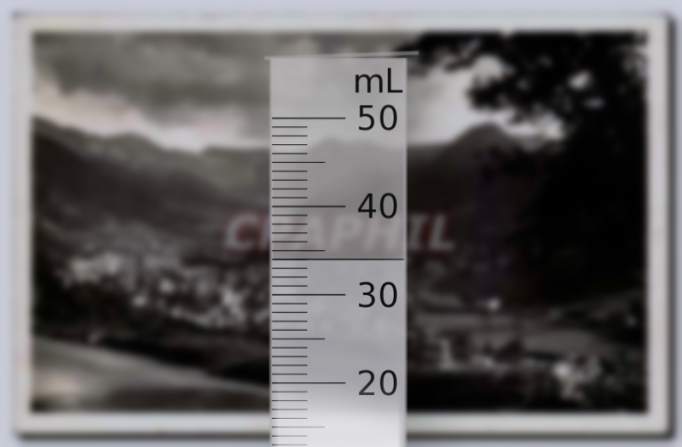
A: **34** mL
